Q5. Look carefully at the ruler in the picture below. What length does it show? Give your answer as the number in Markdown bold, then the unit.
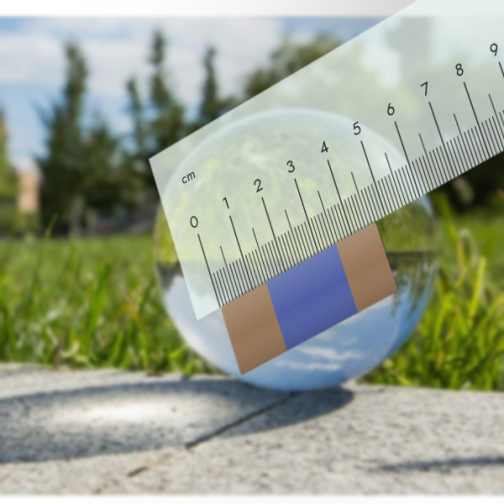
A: **4.7** cm
